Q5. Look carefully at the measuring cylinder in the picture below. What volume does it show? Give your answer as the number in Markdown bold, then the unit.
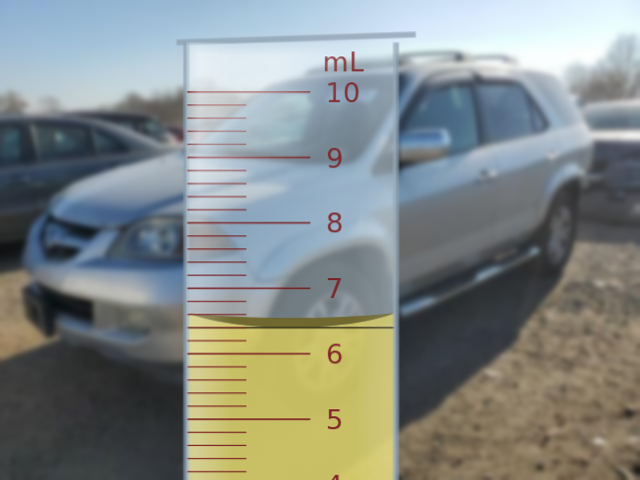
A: **6.4** mL
